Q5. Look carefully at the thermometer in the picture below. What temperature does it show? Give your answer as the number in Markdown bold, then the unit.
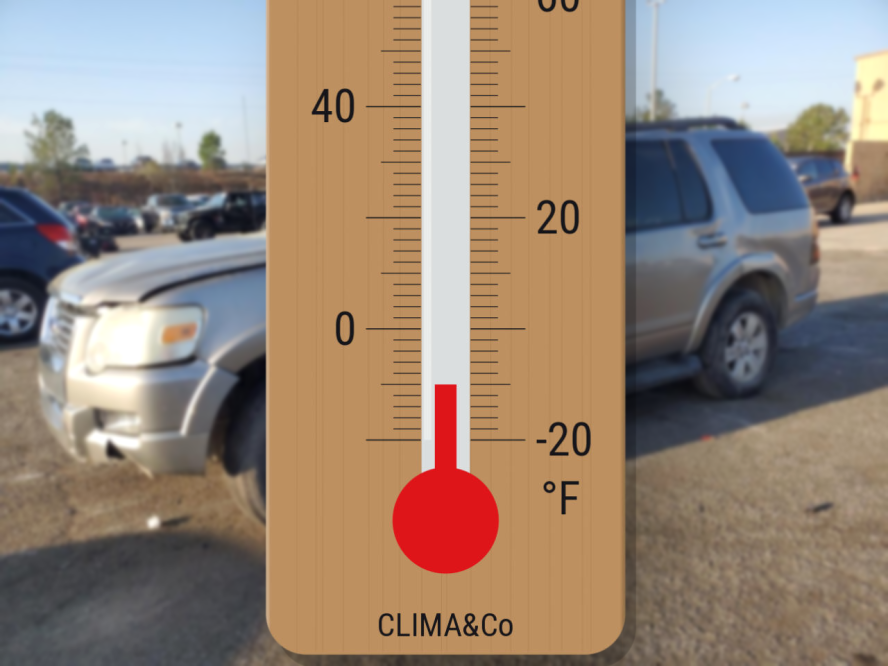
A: **-10** °F
